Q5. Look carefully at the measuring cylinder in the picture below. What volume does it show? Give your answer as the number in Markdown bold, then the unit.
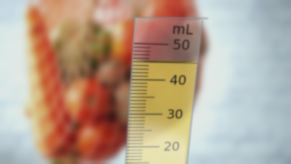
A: **45** mL
